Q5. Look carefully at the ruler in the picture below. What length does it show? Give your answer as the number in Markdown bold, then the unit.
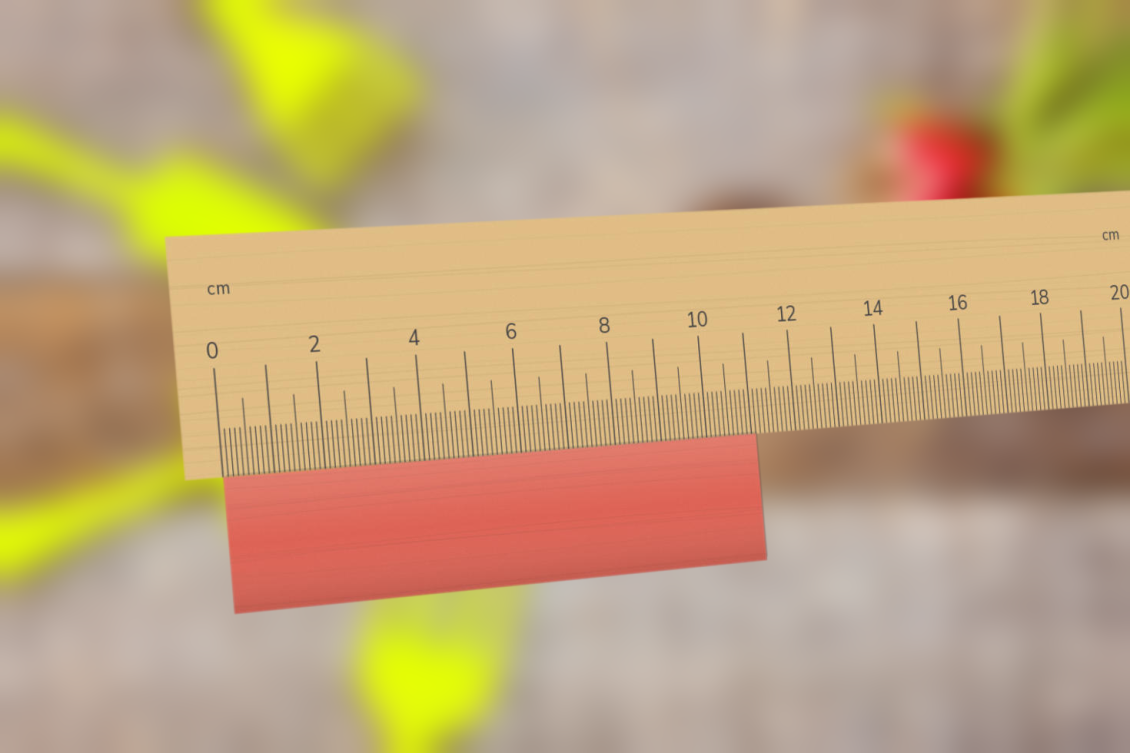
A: **11.1** cm
